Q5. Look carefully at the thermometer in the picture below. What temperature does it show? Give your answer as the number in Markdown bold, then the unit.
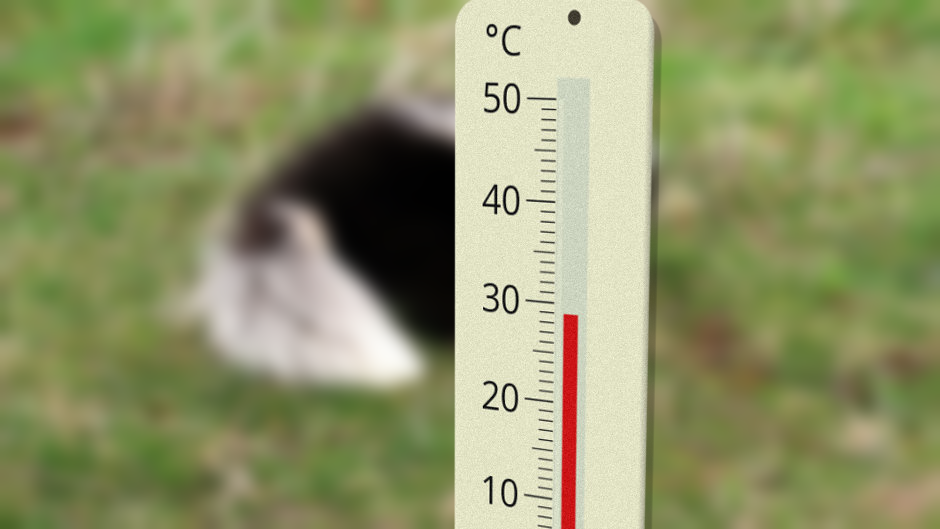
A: **29** °C
